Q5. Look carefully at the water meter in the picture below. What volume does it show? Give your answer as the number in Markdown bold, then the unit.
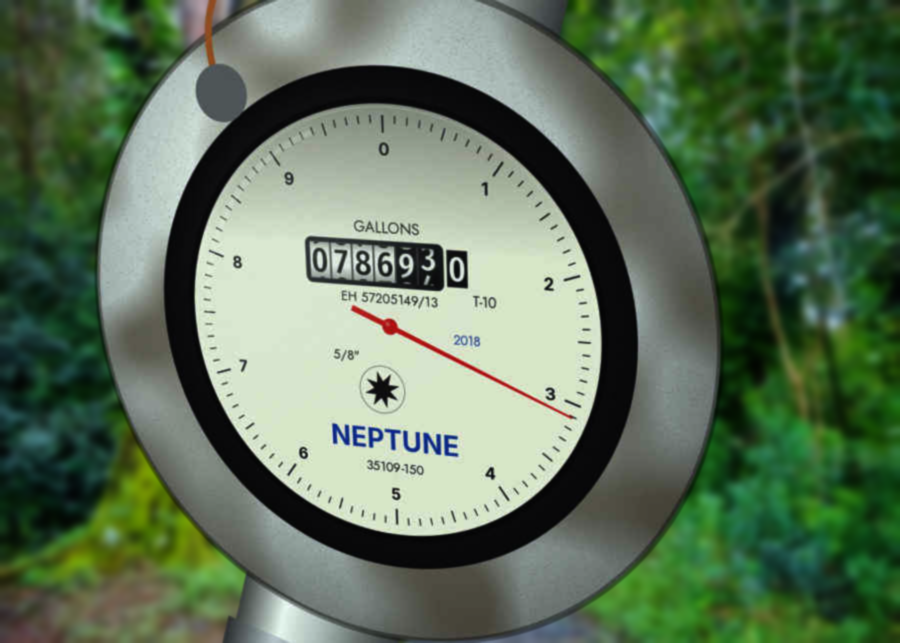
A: **786933.1** gal
